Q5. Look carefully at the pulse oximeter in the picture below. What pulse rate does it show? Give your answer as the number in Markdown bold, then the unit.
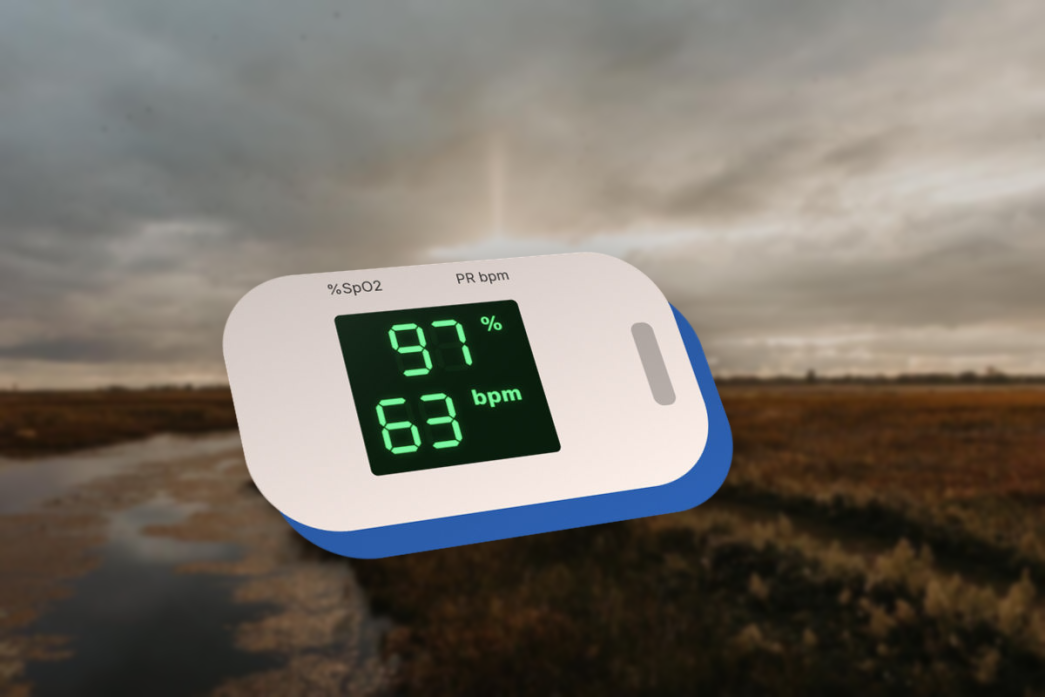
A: **63** bpm
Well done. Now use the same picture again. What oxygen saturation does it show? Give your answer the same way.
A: **97** %
